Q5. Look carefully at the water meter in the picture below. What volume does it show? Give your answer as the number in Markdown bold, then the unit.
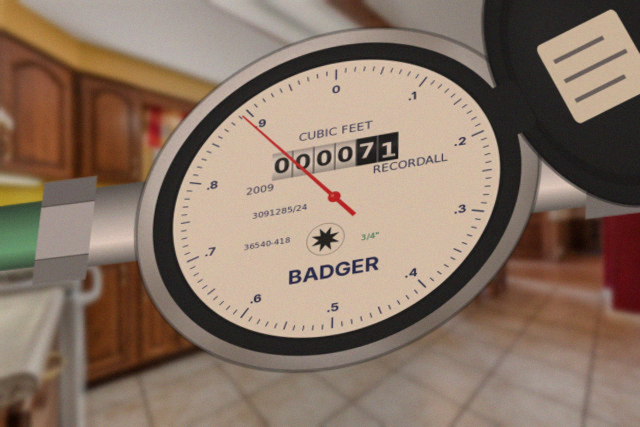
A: **70.89** ft³
